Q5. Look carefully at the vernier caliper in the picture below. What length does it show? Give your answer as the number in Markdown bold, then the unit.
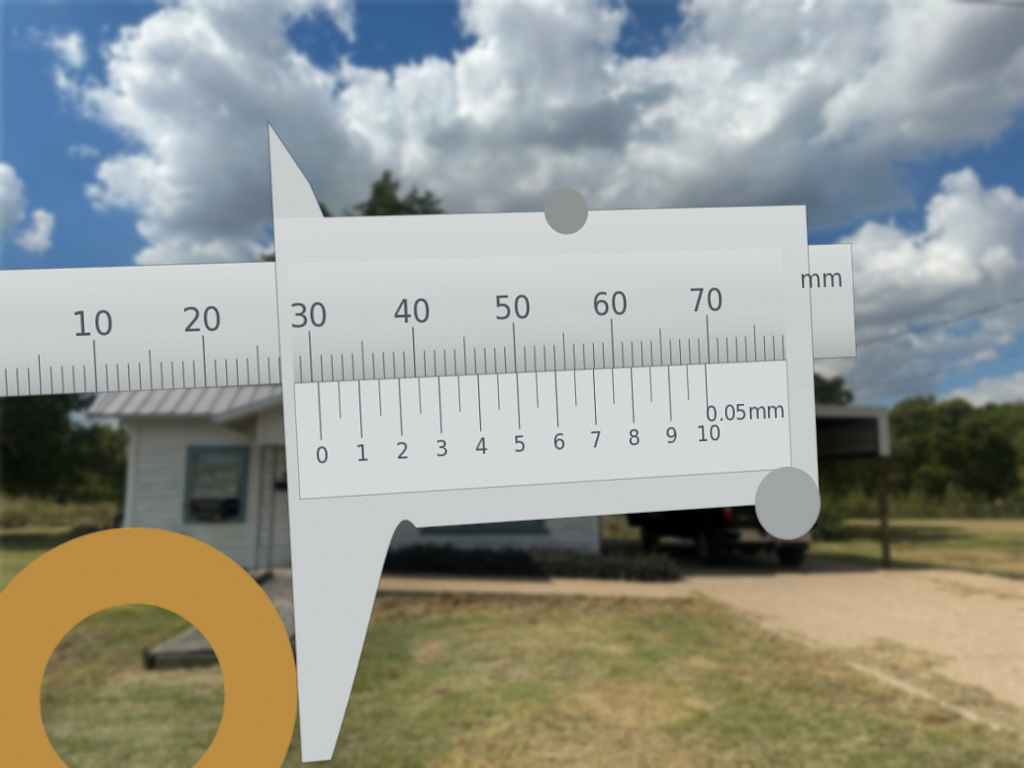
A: **30.6** mm
